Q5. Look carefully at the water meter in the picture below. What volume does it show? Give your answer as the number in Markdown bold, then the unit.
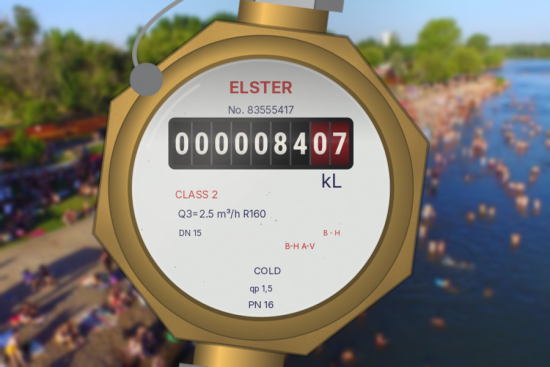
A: **84.07** kL
